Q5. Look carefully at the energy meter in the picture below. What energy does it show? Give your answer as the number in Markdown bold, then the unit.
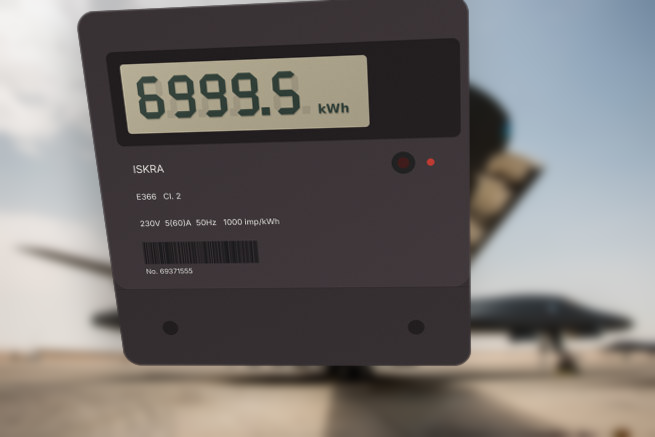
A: **6999.5** kWh
